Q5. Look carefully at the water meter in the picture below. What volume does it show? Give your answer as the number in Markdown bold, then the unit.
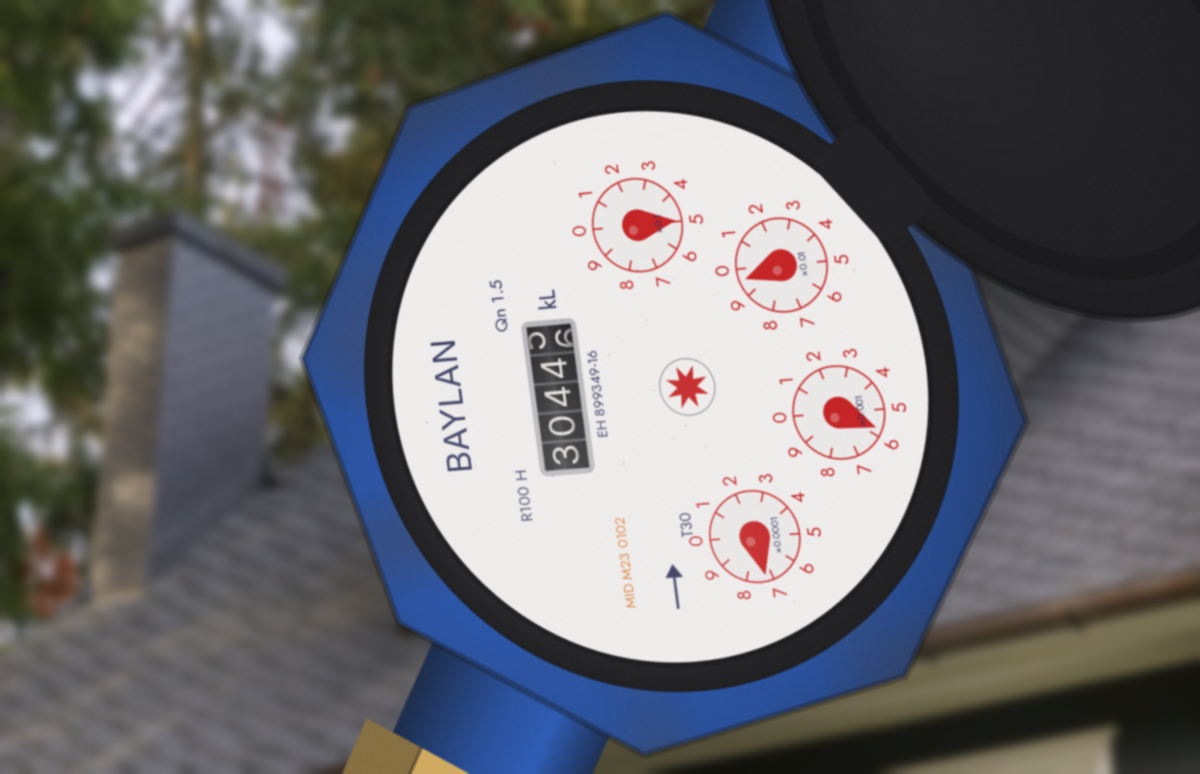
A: **30445.4957** kL
